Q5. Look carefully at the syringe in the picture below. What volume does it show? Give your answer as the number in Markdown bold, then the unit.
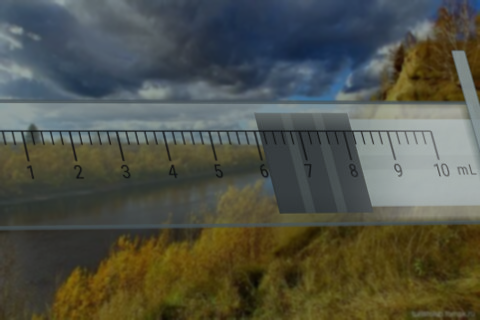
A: **6.1** mL
